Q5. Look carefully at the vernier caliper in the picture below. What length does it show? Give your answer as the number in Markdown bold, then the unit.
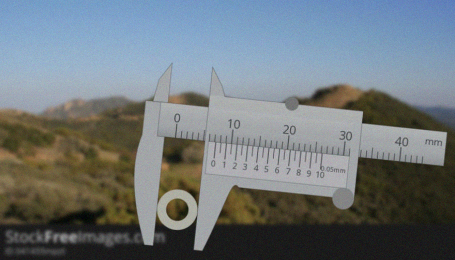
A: **7.2** mm
